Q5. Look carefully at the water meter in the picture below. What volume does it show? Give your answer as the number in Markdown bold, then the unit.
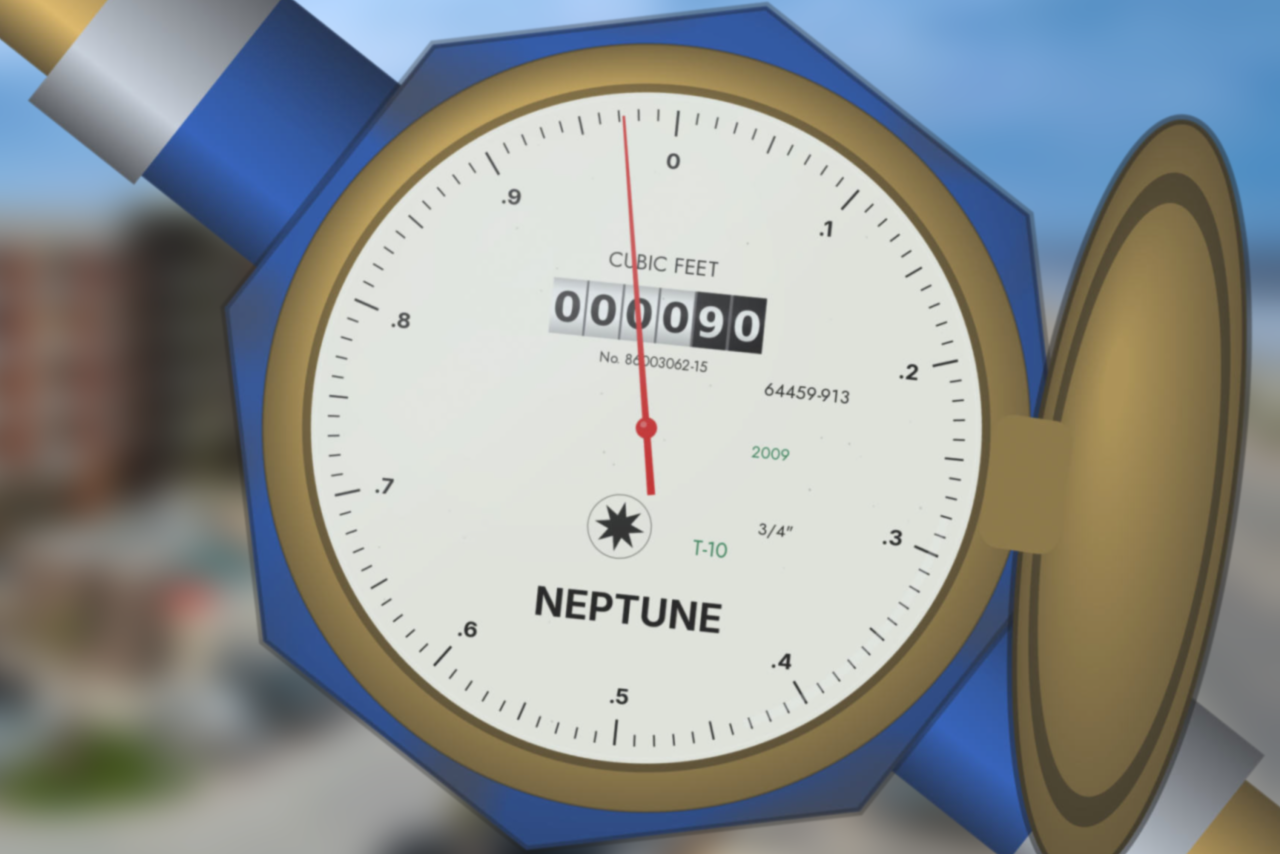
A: **89.97** ft³
